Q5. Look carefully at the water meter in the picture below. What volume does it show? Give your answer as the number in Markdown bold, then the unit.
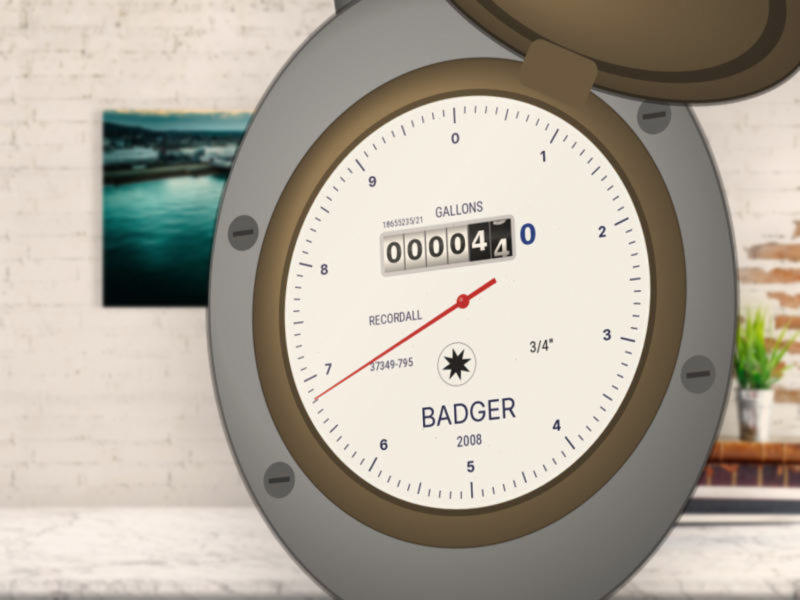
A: **436.8** gal
